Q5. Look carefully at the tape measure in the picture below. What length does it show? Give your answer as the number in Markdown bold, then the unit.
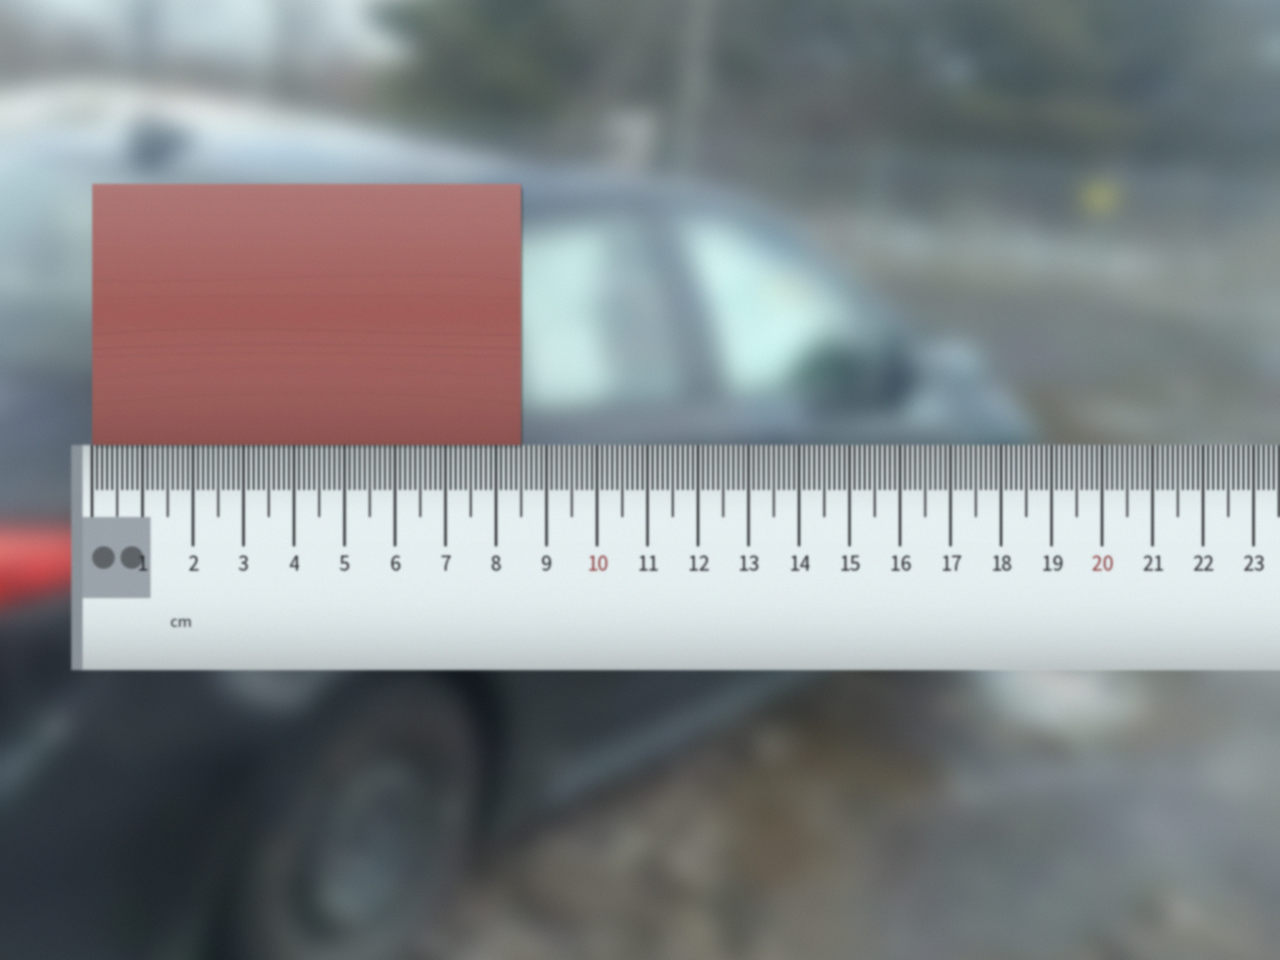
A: **8.5** cm
